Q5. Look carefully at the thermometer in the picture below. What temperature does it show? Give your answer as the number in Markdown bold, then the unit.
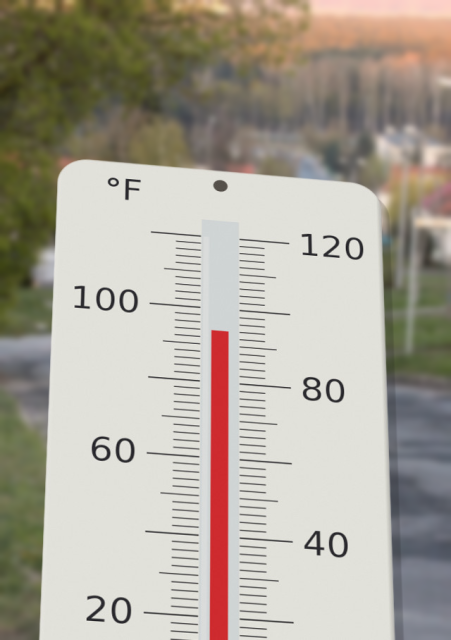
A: **94** °F
